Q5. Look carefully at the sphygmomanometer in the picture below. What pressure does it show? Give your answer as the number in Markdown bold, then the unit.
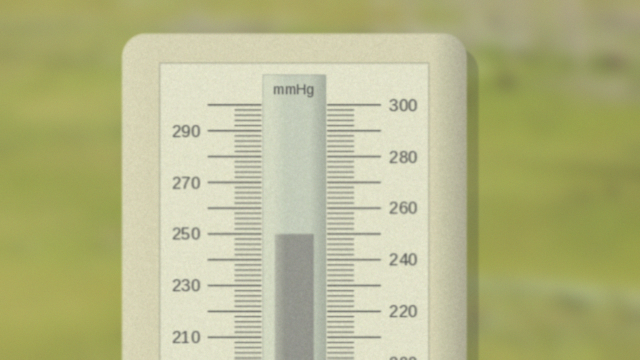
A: **250** mmHg
